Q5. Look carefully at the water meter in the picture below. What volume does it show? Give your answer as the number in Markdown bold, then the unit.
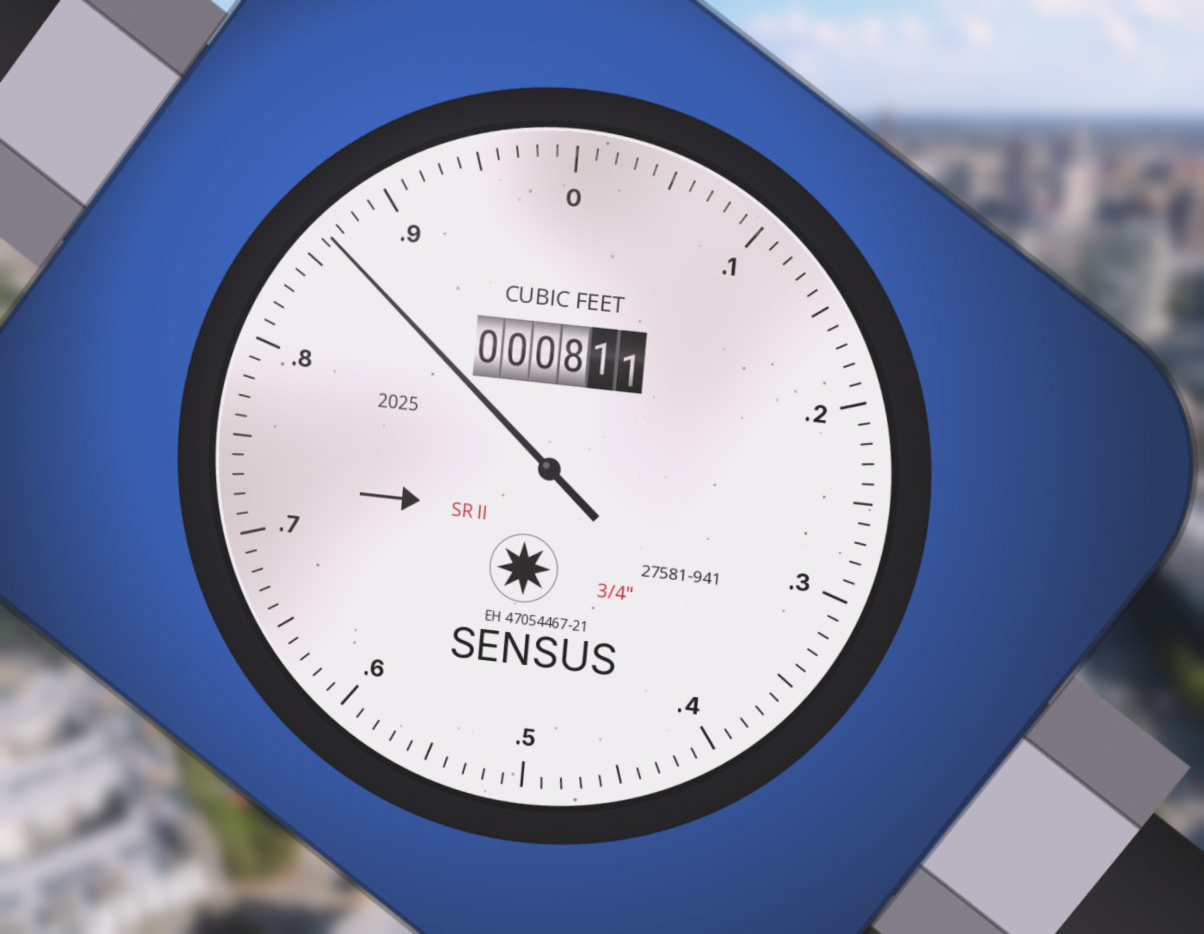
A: **810.86** ft³
